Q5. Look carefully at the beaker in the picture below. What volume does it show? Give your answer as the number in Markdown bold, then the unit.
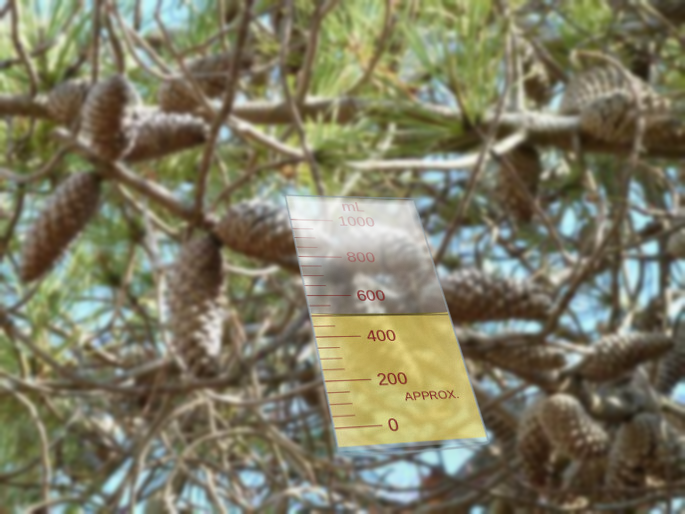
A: **500** mL
